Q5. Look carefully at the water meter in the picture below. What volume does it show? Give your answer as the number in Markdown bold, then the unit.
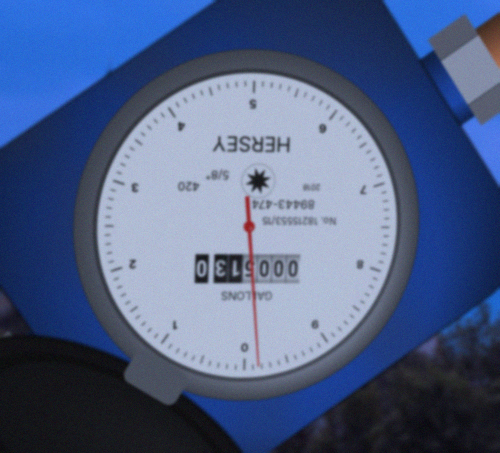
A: **5129.8** gal
